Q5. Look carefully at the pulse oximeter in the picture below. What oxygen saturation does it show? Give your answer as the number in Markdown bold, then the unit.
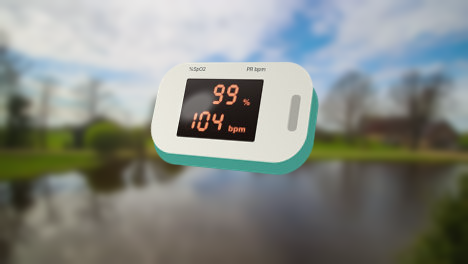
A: **99** %
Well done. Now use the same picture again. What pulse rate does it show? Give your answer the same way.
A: **104** bpm
